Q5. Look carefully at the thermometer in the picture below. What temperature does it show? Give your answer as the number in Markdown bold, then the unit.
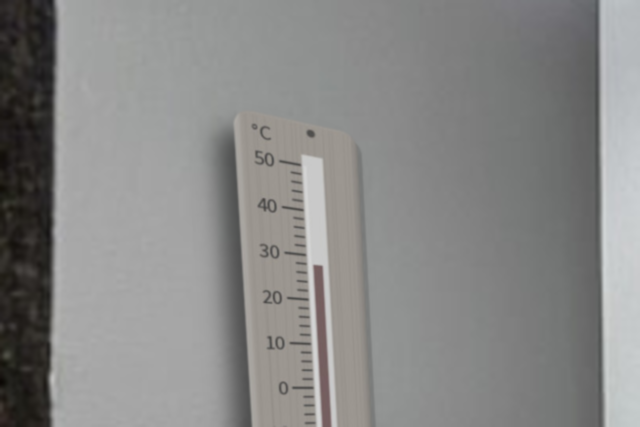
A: **28** °C
